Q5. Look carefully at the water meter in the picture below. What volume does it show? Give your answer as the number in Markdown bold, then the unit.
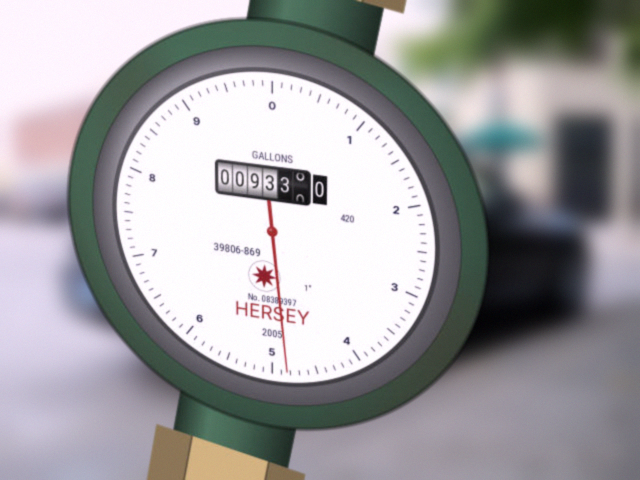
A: **93384.8** gal
